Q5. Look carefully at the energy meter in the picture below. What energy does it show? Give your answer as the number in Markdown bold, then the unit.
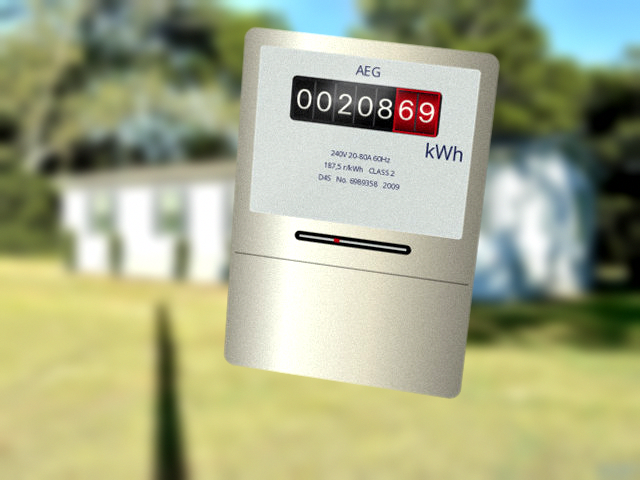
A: **208.69** kWh
